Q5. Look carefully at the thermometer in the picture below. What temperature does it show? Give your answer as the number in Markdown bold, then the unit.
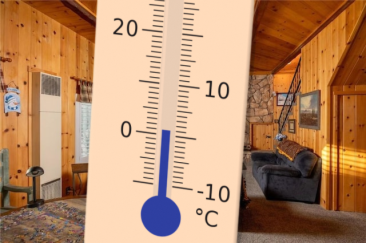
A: **1** °C
